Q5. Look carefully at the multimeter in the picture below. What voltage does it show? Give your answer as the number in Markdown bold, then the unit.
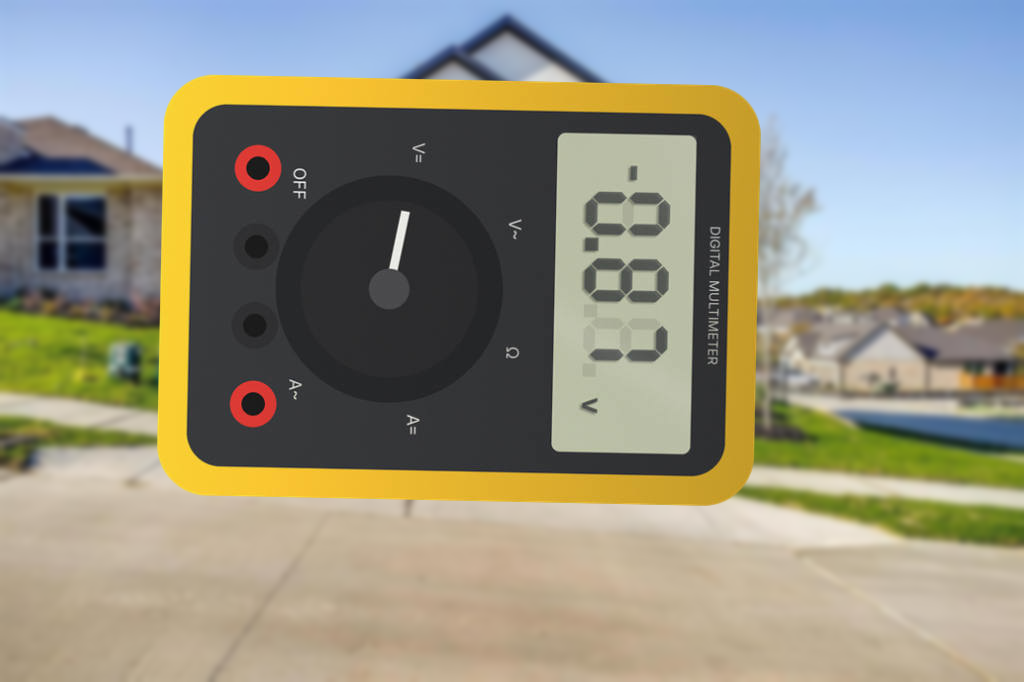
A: **-0.87** V
